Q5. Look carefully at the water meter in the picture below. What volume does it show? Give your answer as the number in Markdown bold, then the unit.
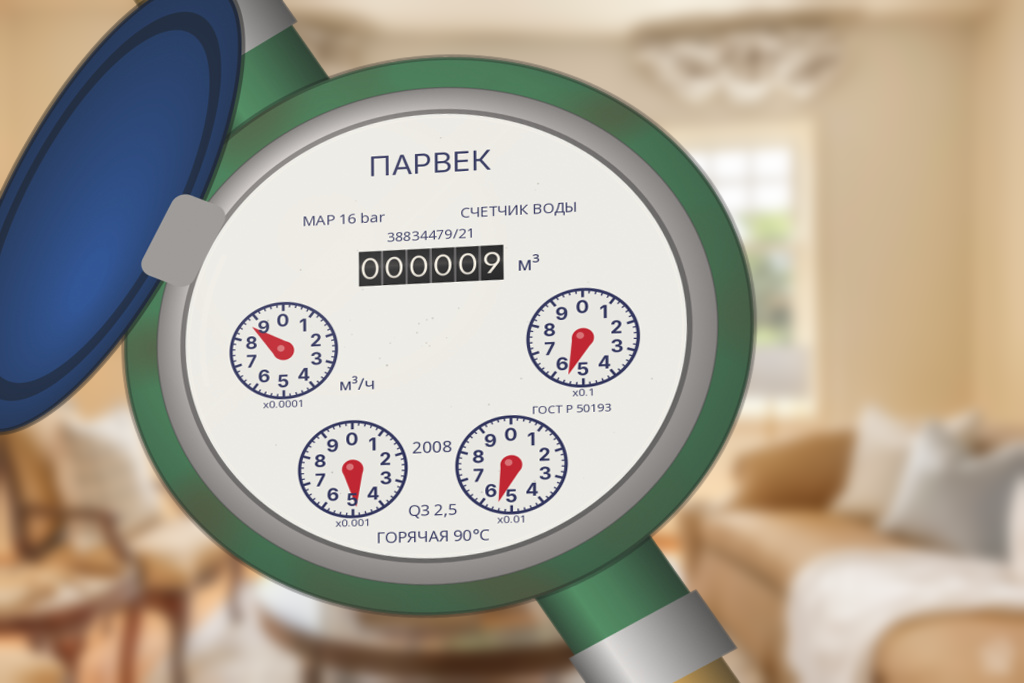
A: **9.5548** m³
